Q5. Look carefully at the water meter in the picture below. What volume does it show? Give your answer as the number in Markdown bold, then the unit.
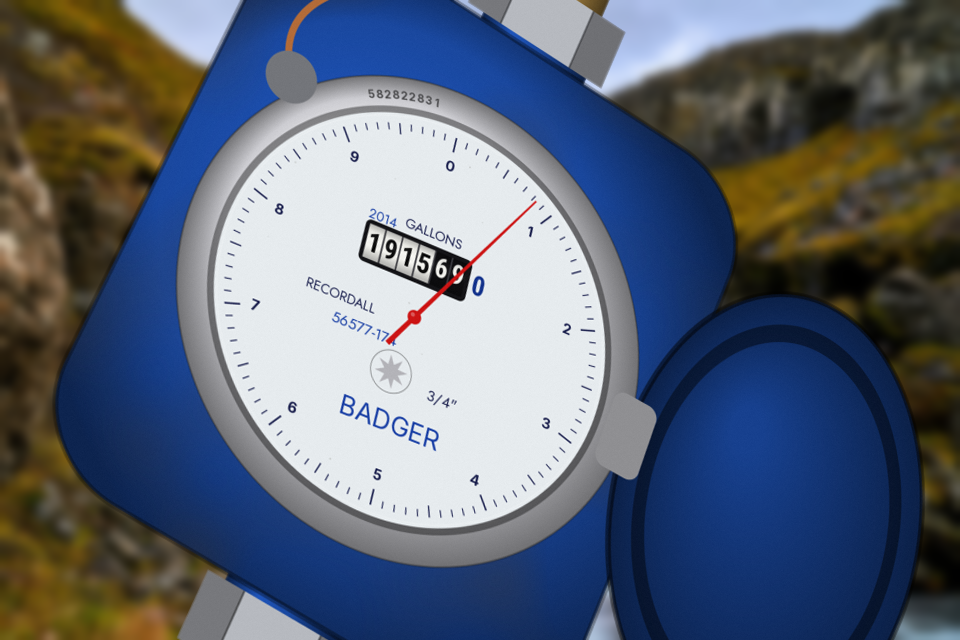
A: **1915690.8** gal
